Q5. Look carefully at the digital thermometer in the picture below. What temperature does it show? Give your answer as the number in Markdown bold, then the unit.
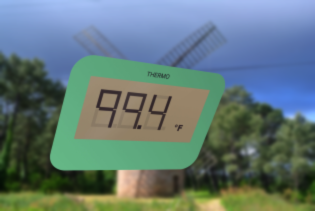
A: **99.4** °F
